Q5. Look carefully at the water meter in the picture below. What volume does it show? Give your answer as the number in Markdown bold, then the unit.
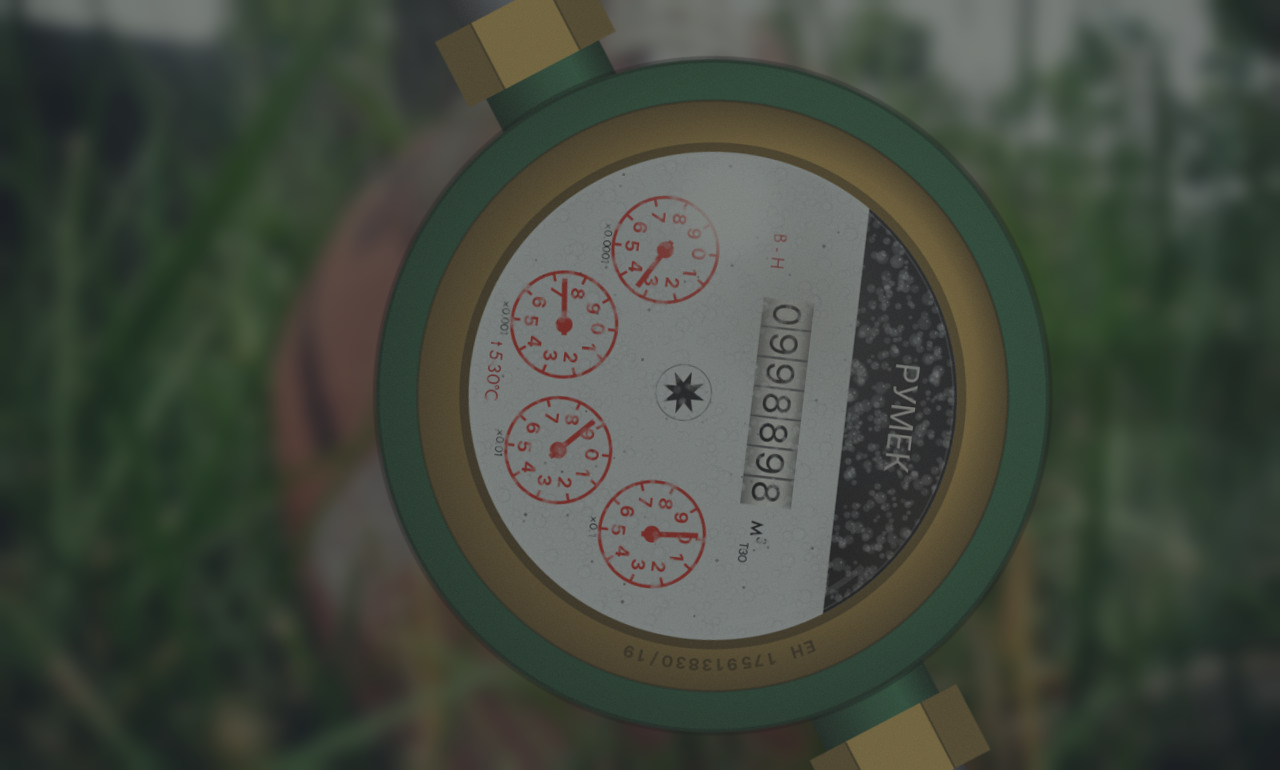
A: **998897.9873** m³
